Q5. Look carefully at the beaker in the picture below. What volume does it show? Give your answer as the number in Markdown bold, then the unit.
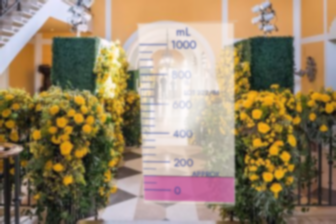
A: **100** mL
